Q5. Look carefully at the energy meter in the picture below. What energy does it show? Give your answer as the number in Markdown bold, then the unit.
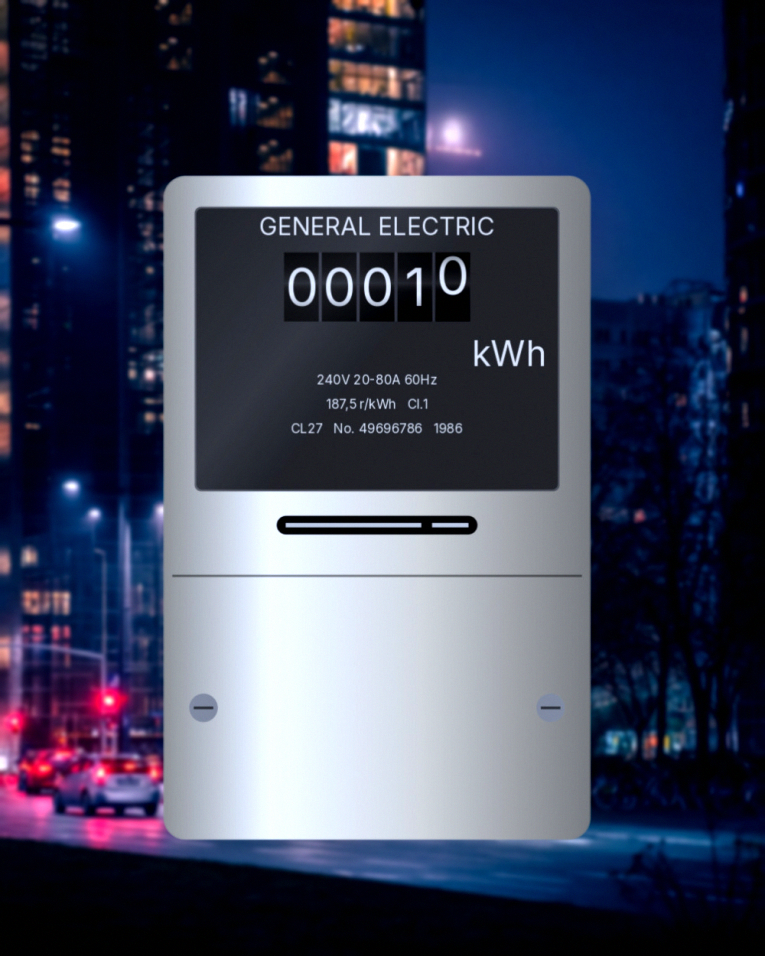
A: **10** kWh
